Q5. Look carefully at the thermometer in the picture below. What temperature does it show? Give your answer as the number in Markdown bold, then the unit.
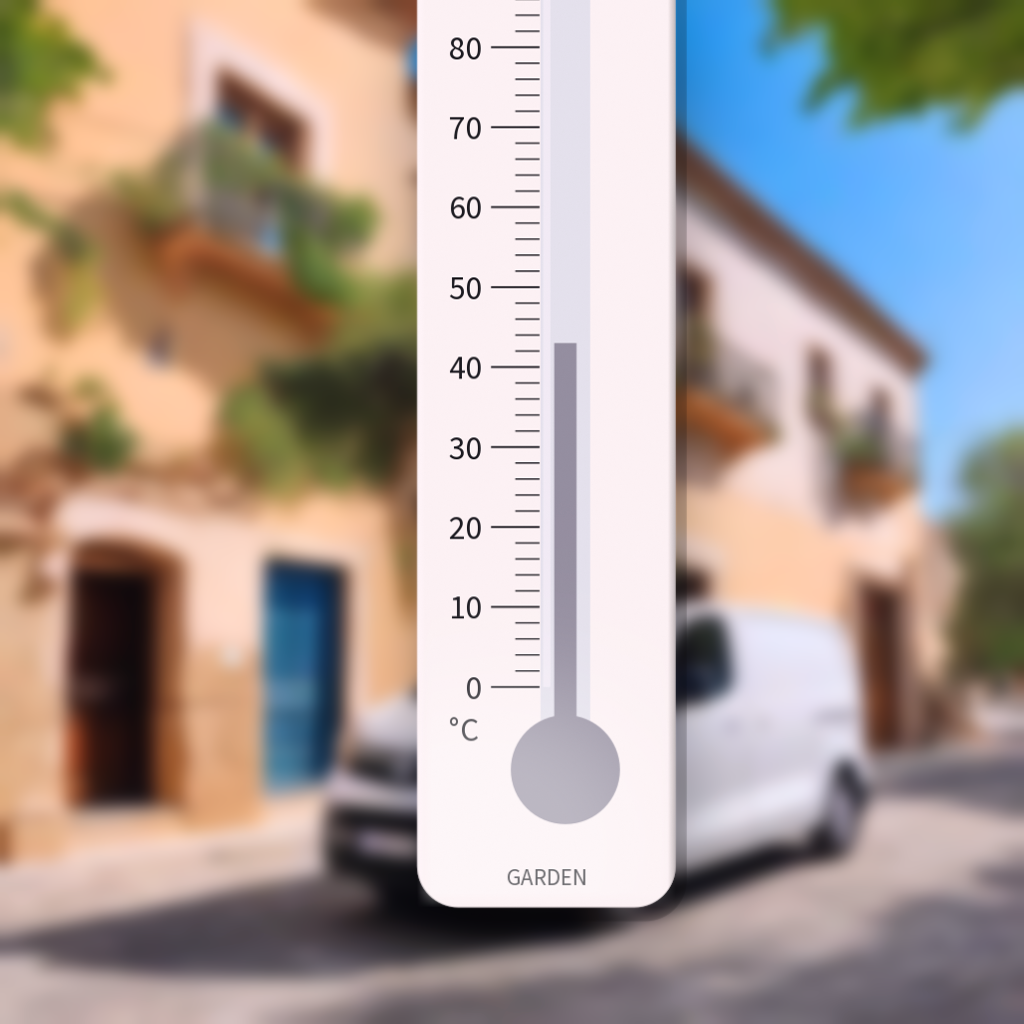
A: **43** °C
